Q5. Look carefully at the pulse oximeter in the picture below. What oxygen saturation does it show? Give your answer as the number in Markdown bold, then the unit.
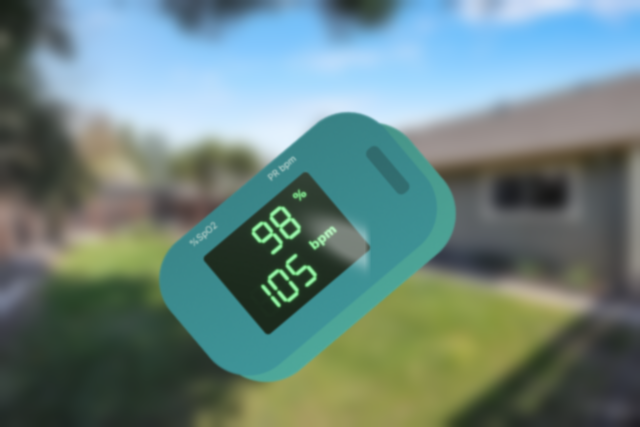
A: **98** %
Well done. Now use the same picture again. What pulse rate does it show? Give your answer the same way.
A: **105** bpm
